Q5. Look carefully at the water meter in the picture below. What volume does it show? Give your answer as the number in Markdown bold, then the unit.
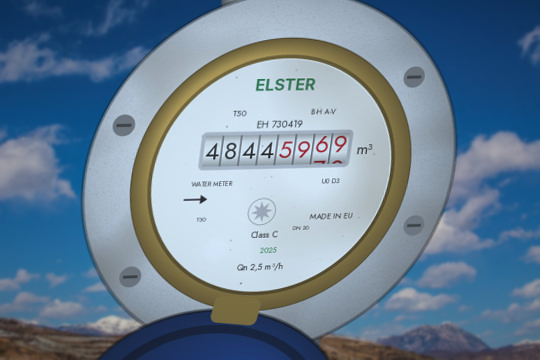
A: **4844.5969** m³
